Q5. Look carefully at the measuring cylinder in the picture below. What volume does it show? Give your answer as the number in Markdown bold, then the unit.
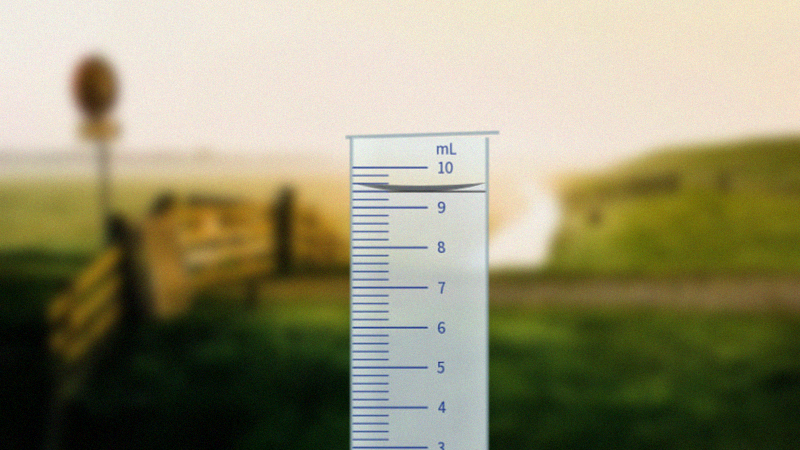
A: **9.4** mL
